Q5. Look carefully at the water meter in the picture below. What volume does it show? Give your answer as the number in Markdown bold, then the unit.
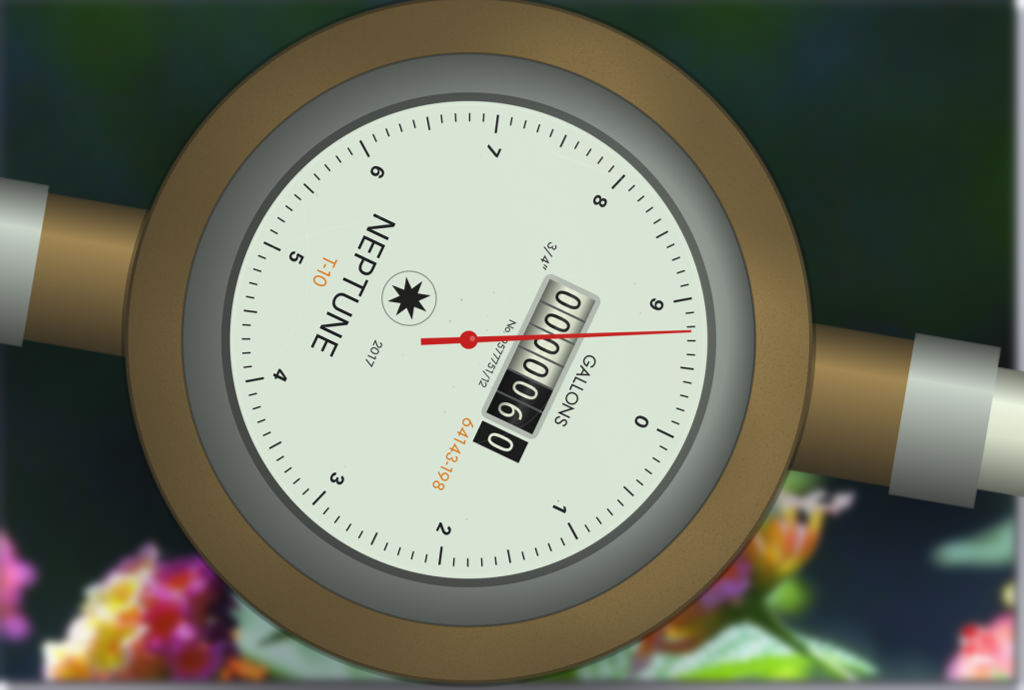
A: **59.2** gal
